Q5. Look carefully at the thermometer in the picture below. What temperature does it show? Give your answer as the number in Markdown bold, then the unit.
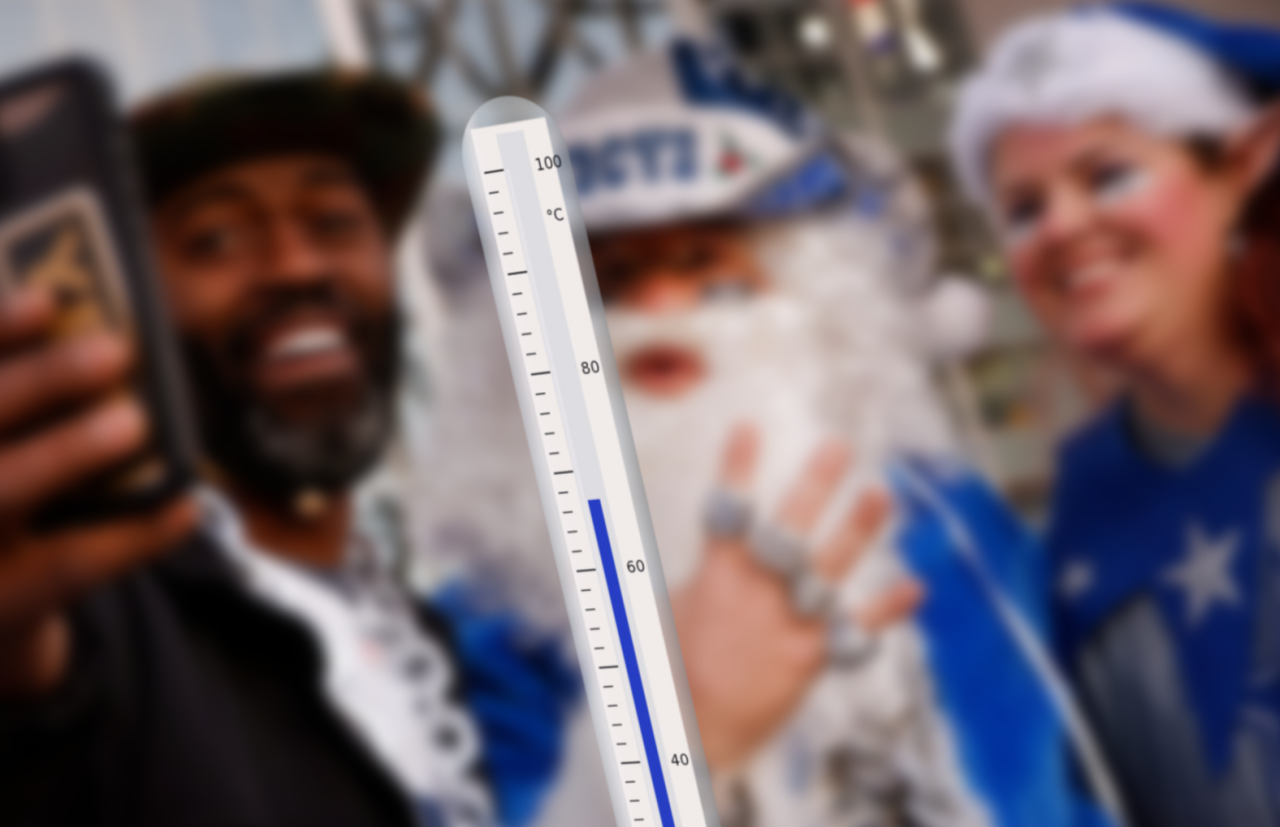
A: **67** °C
